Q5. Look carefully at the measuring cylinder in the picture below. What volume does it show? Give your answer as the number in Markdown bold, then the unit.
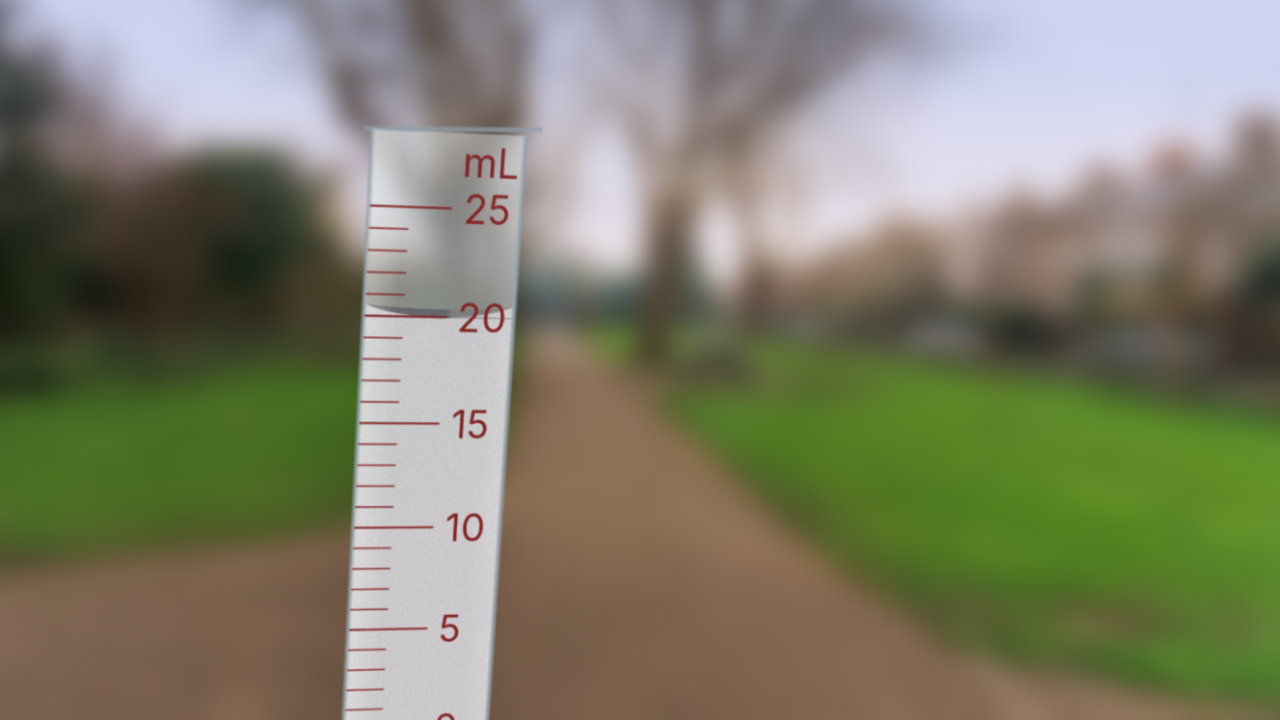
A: **20** mL
